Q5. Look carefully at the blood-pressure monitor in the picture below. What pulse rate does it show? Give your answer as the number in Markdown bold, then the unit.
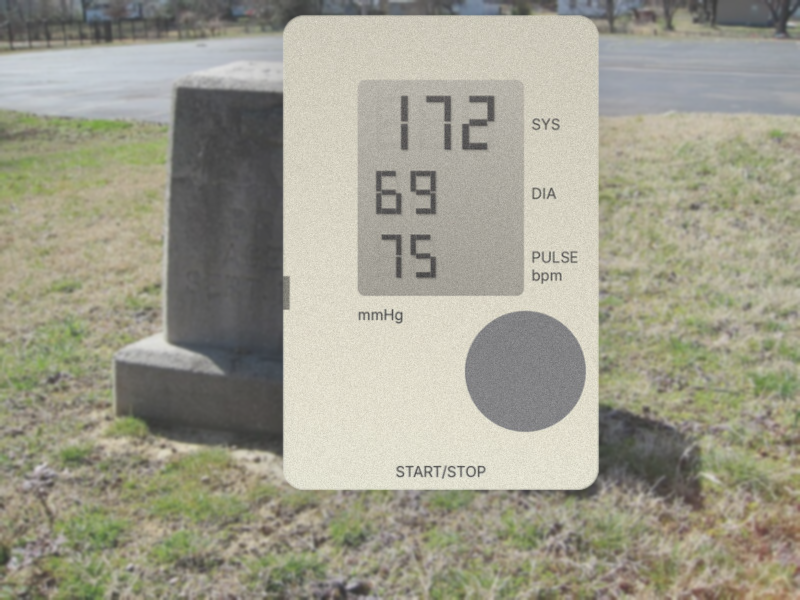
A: **75** bpm
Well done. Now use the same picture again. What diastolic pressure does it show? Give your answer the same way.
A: **69** mmHg
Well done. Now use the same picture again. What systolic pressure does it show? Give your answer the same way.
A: **172** mmHg
